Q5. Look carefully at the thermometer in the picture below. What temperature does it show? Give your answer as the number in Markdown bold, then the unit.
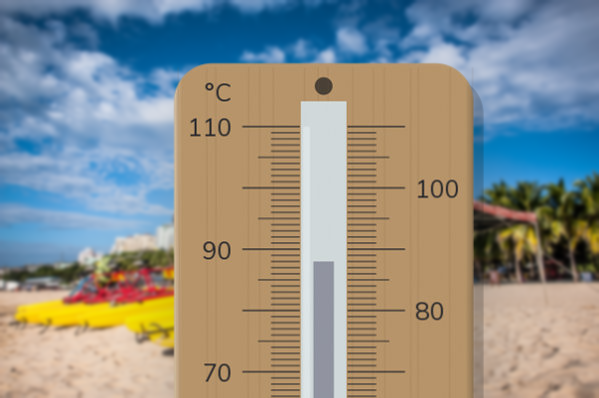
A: **88** °C
